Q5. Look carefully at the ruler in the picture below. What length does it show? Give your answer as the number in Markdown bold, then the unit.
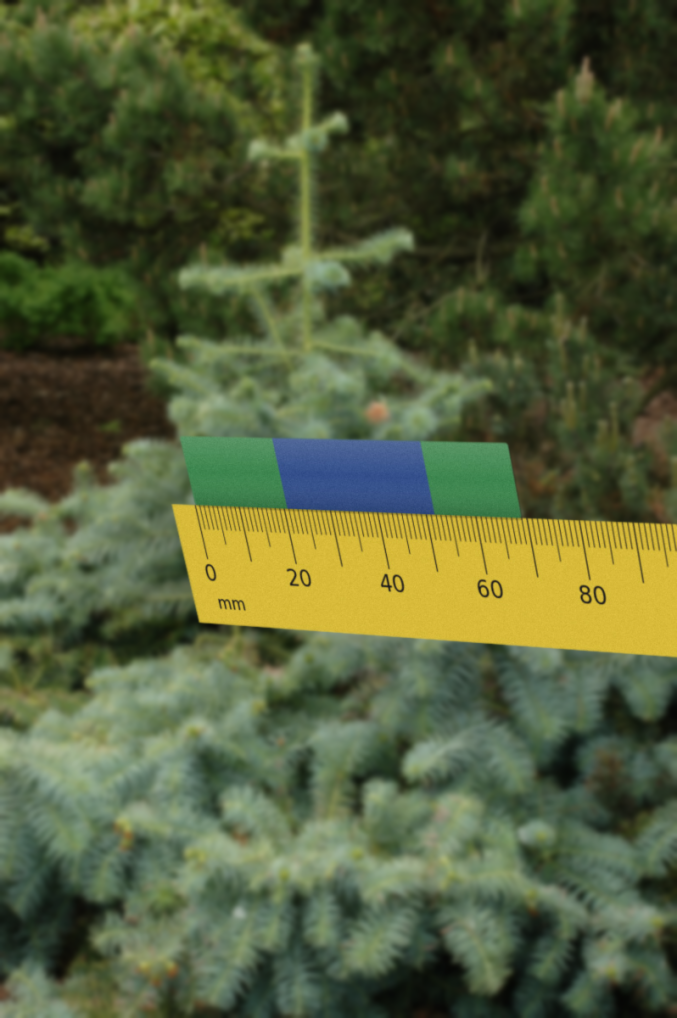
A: **69** mm
